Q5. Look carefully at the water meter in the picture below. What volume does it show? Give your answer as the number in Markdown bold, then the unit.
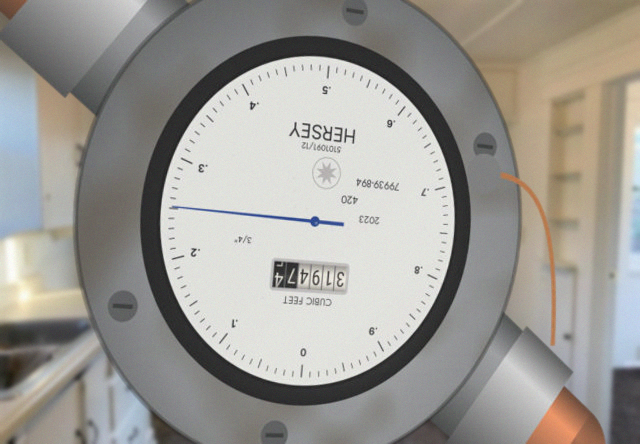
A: **319474.25** ft³
